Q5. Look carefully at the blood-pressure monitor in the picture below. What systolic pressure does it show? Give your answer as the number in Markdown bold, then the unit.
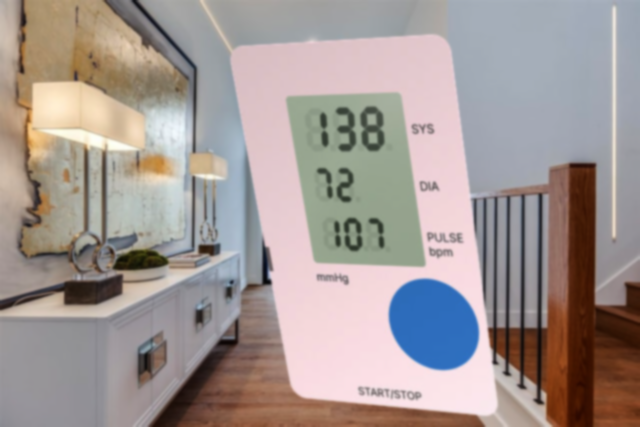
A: **138** mmHg
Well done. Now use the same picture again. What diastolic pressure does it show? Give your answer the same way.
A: **72** mmHg
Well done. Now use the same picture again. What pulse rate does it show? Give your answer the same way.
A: **107** bpm
